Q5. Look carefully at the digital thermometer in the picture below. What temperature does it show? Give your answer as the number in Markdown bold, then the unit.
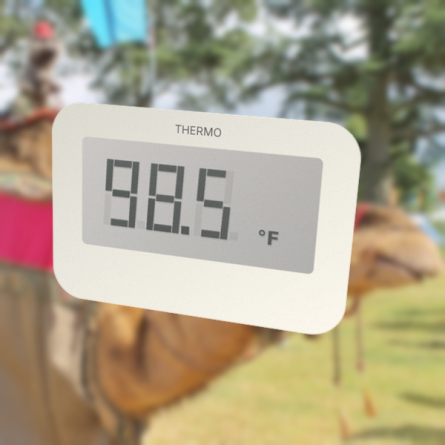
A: **98.5** °F
